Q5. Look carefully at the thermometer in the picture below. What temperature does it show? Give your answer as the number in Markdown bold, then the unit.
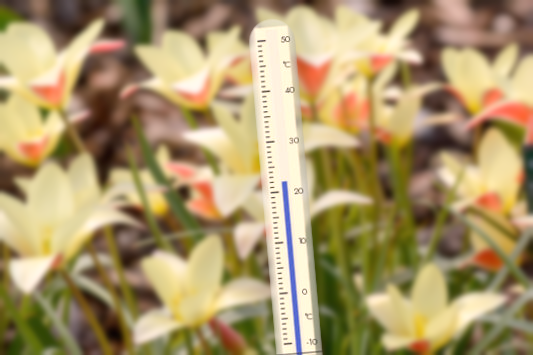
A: **22** °C
